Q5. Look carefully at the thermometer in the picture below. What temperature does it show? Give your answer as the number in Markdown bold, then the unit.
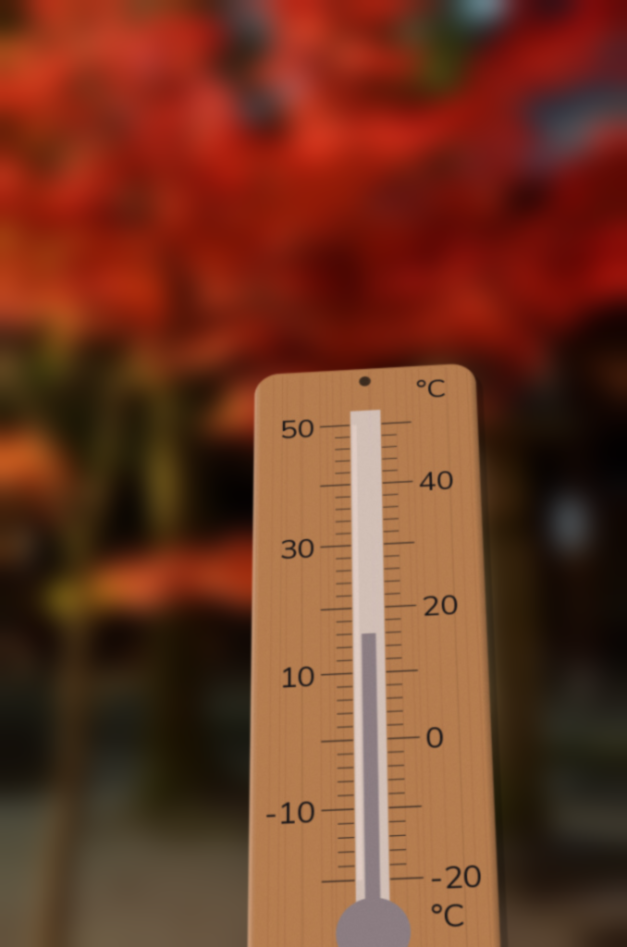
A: **16** °C
